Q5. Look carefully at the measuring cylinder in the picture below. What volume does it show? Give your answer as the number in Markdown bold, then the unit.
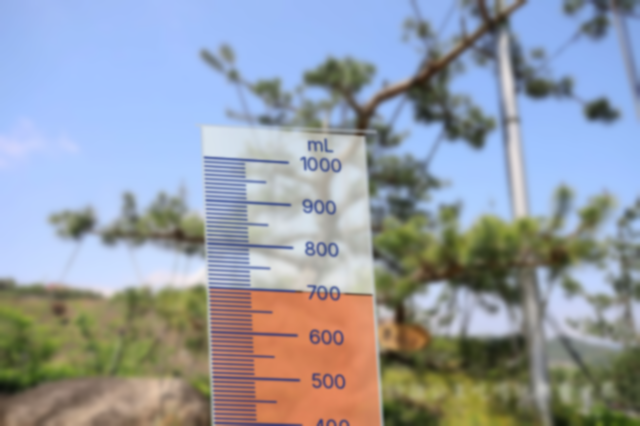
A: **700** mL
